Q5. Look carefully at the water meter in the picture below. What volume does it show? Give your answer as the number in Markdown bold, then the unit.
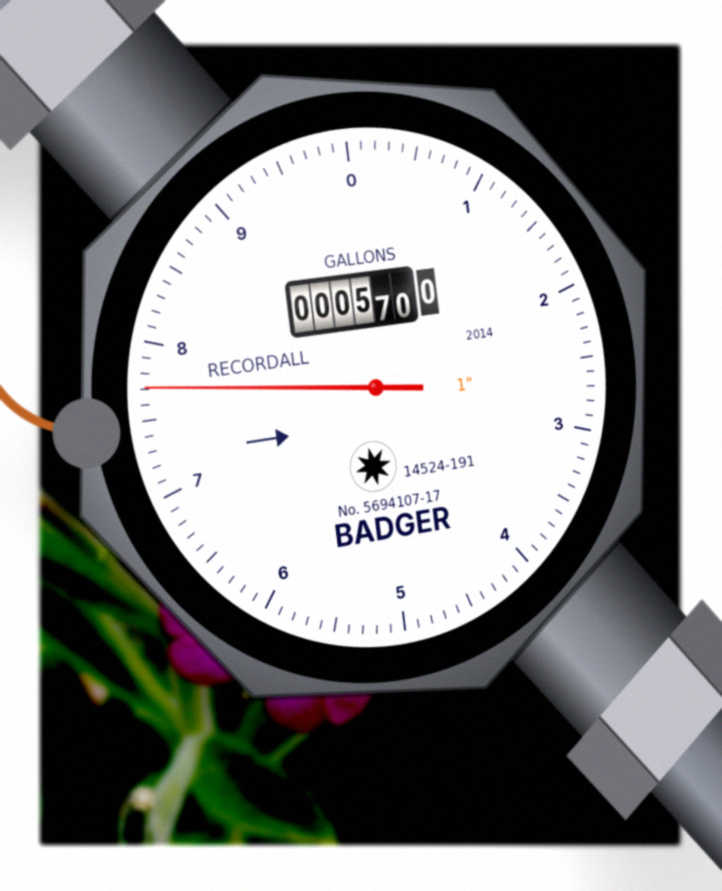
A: **5697.7** gal
